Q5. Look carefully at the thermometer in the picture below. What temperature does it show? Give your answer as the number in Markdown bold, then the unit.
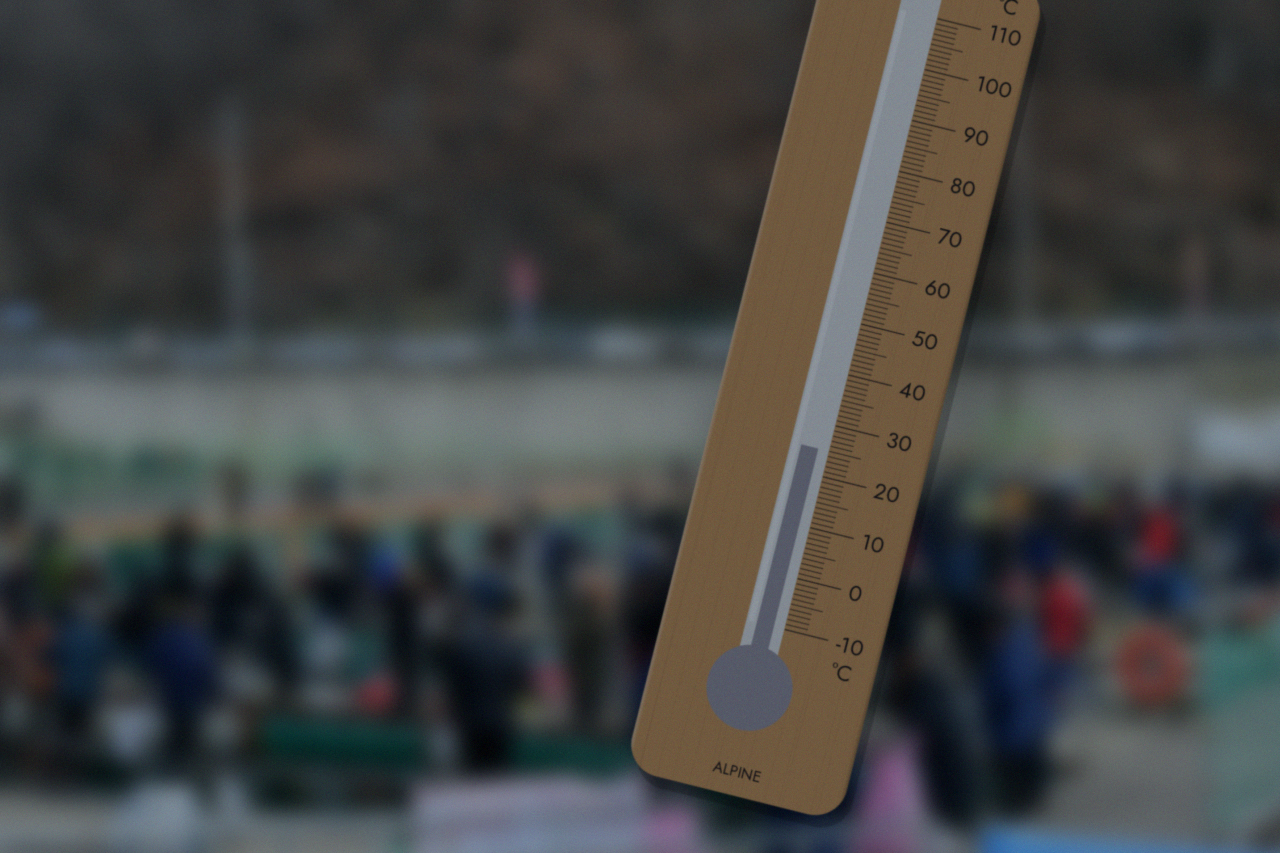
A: **25** °C
